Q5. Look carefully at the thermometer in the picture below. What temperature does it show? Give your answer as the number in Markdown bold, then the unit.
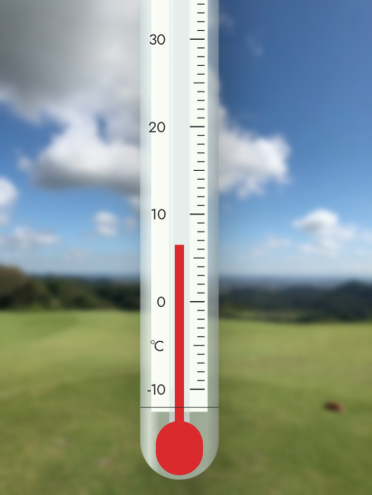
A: **6.5** °C
